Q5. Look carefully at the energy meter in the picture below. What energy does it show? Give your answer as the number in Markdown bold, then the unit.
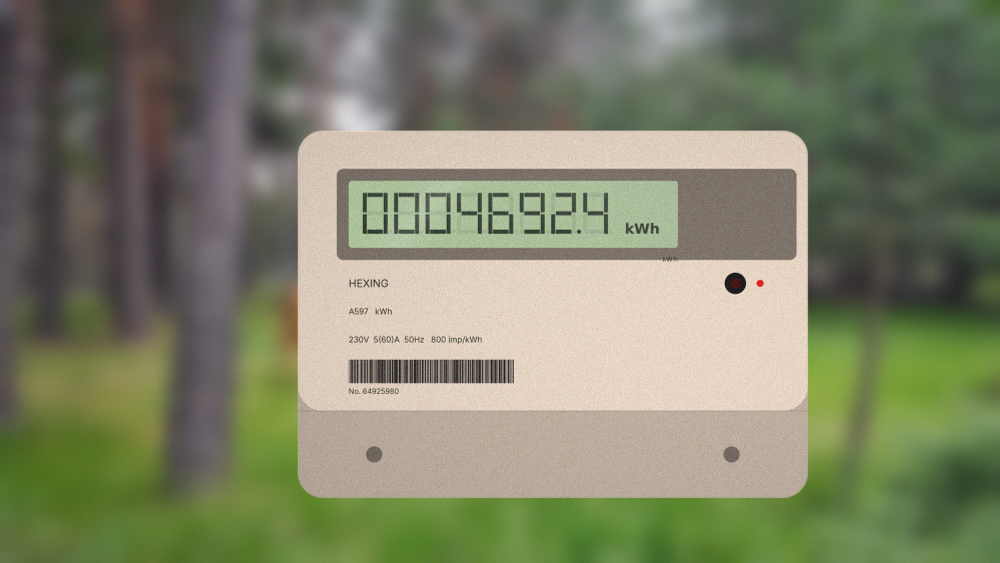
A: **4692.4** kWh
